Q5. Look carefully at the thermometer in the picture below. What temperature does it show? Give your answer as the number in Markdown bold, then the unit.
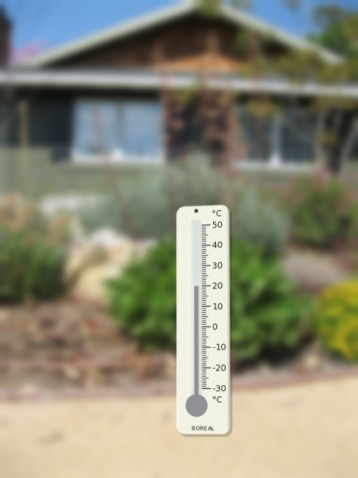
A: **20** °C
